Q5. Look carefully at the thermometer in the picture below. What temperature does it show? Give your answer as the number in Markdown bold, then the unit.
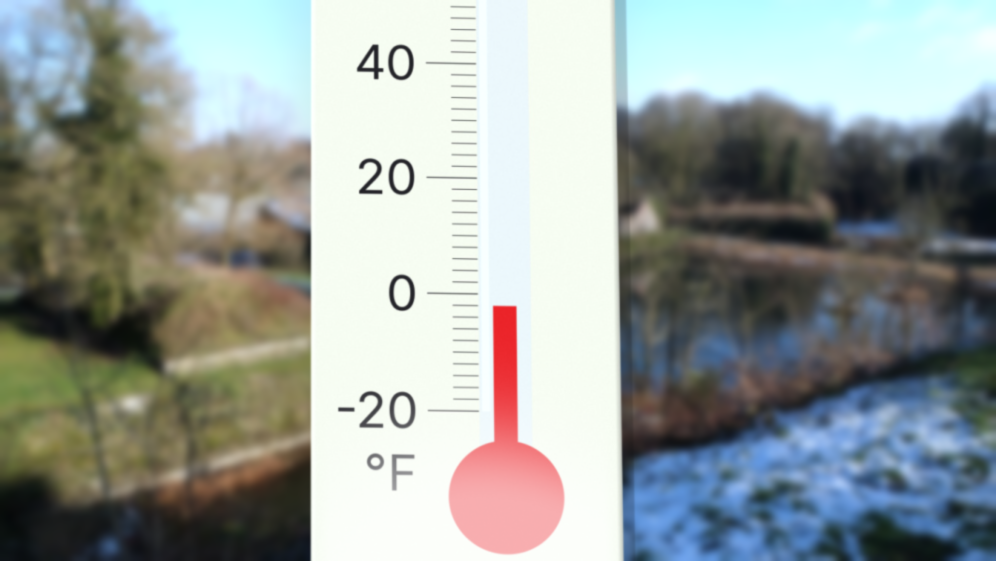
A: **-2** °F
